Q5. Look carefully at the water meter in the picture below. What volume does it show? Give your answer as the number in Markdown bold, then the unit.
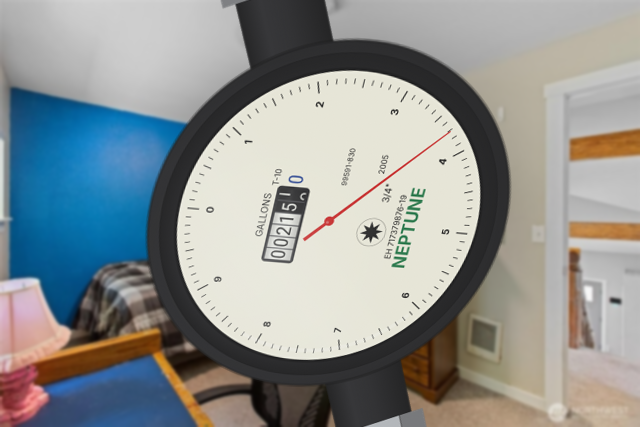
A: **21513.7** gal
